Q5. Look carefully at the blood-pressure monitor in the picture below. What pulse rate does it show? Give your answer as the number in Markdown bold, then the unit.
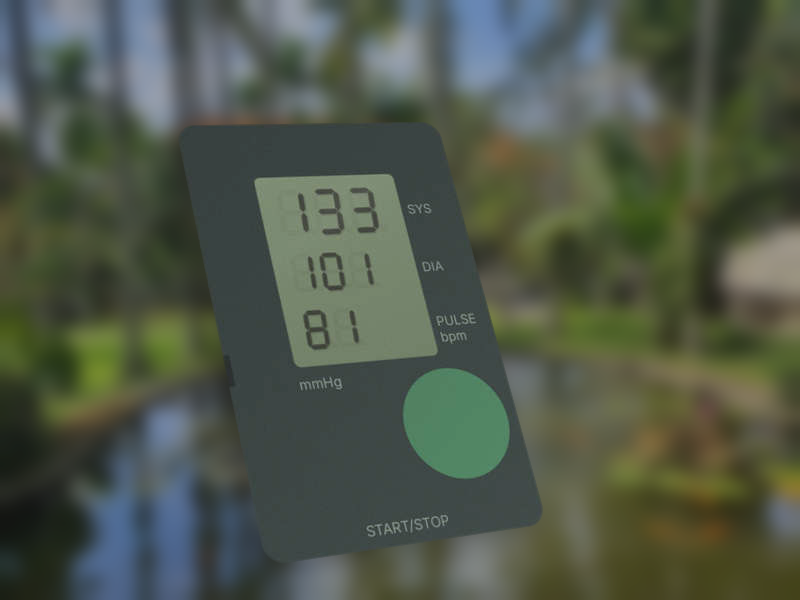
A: **81** bpm
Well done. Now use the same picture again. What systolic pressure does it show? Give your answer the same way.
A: **133** mmHg
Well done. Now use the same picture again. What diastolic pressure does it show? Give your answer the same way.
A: **101** mmHg
